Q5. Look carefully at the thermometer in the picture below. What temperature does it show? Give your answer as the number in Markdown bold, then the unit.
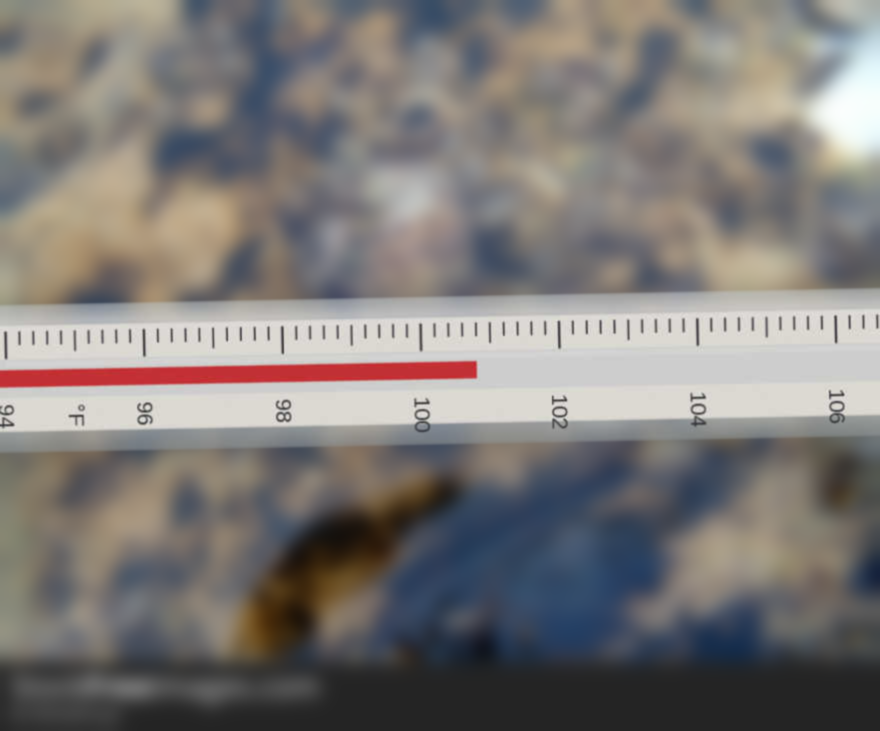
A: **100.8** °F
